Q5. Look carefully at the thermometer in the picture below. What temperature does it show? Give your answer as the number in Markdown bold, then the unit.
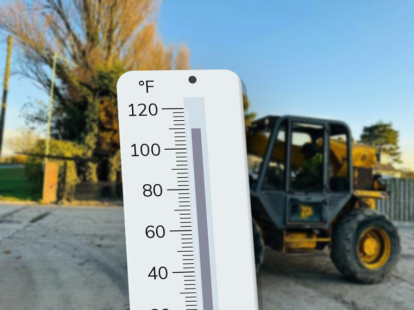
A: **110** °F
